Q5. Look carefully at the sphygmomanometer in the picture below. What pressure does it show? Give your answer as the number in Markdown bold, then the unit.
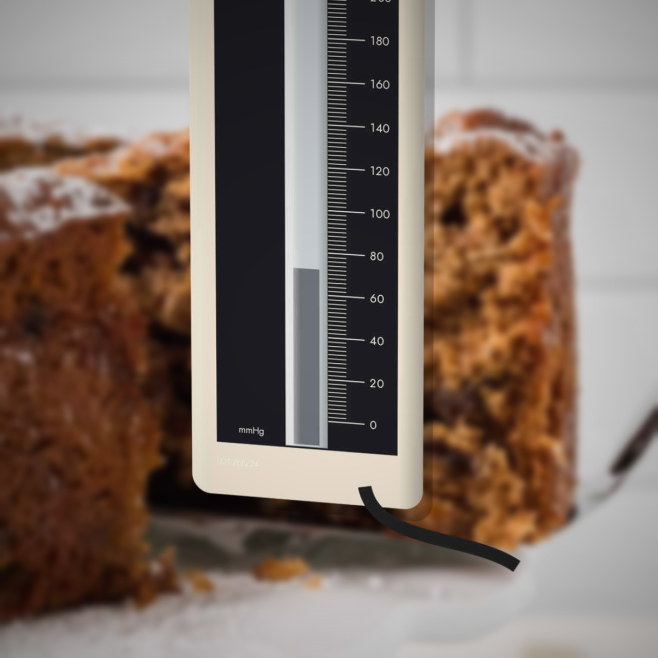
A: **72** mmHg
